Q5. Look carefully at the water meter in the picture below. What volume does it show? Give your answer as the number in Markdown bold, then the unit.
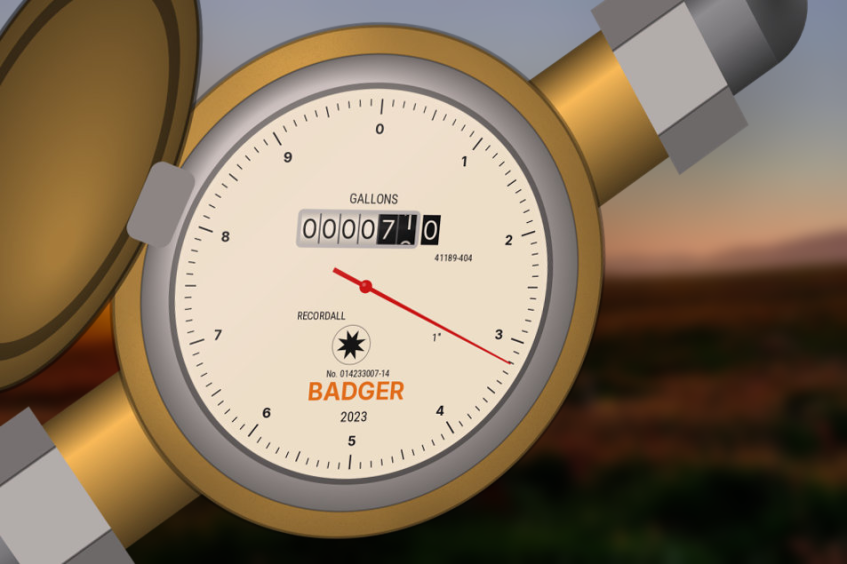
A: **713.2** gal
